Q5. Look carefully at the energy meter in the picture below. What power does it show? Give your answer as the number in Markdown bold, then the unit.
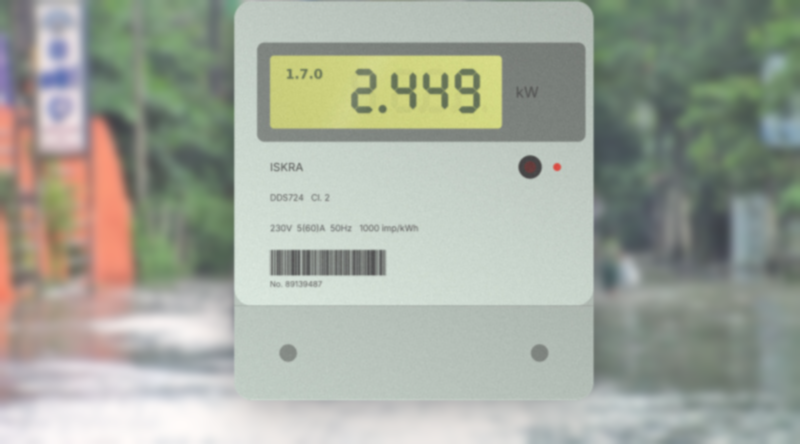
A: **2.449** kW
